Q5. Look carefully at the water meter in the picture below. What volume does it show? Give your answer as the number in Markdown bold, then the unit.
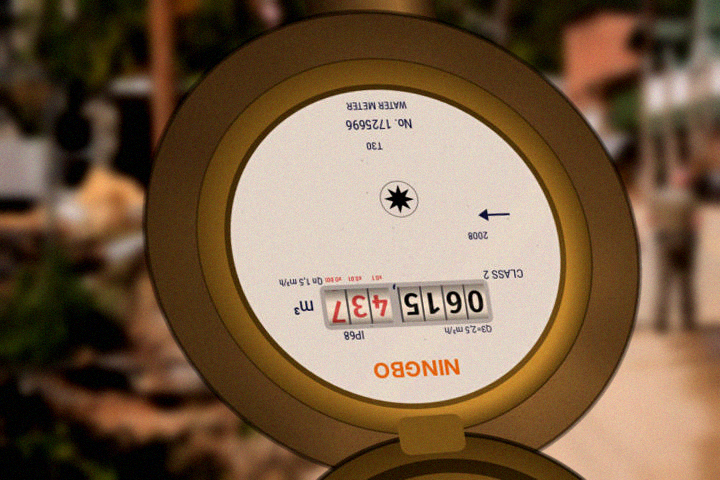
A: **615.437** m³
